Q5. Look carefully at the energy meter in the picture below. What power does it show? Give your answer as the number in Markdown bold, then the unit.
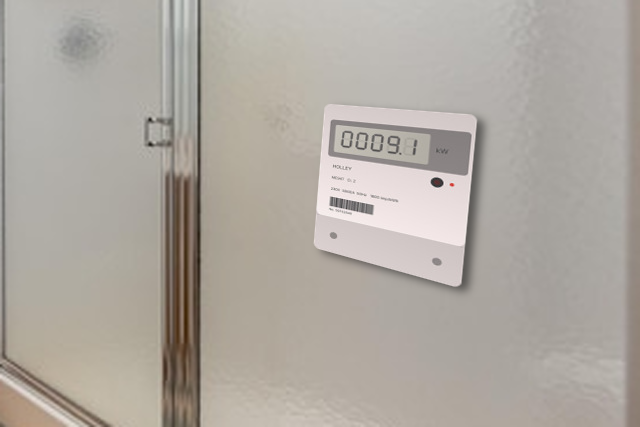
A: **9.1** kW
